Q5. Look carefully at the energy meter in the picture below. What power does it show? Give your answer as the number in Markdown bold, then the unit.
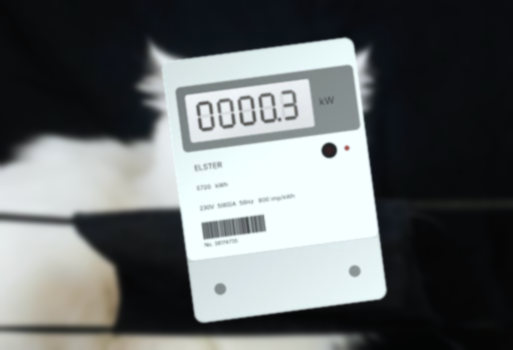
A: **0.3** kW
